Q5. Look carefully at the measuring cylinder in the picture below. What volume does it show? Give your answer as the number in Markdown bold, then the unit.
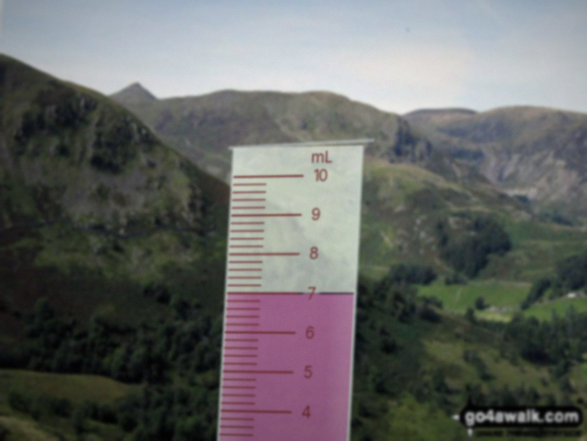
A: **7** mL
